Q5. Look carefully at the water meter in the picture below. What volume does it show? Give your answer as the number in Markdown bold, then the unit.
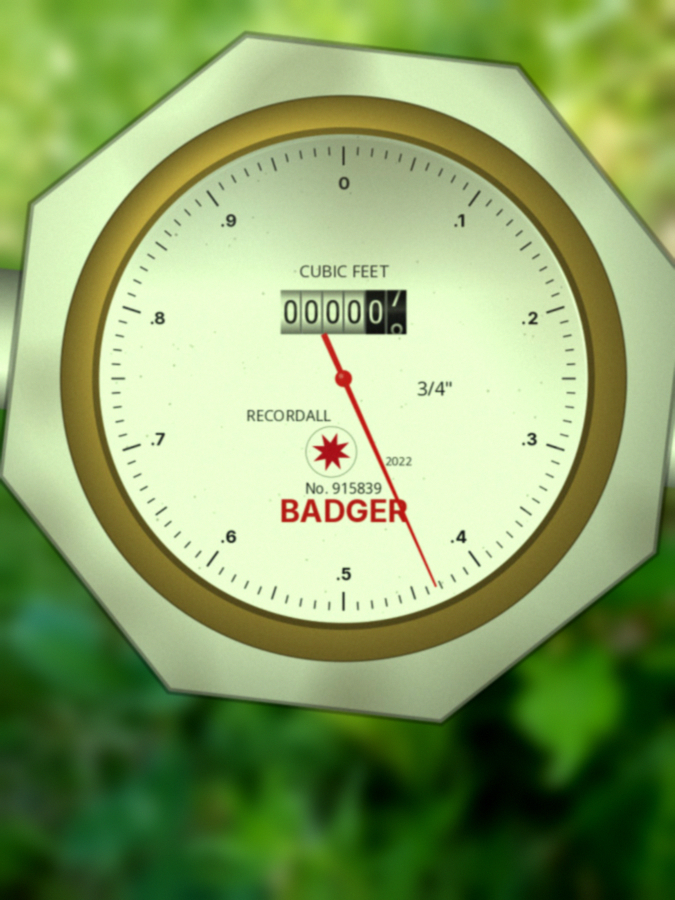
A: **7.43** ft³
